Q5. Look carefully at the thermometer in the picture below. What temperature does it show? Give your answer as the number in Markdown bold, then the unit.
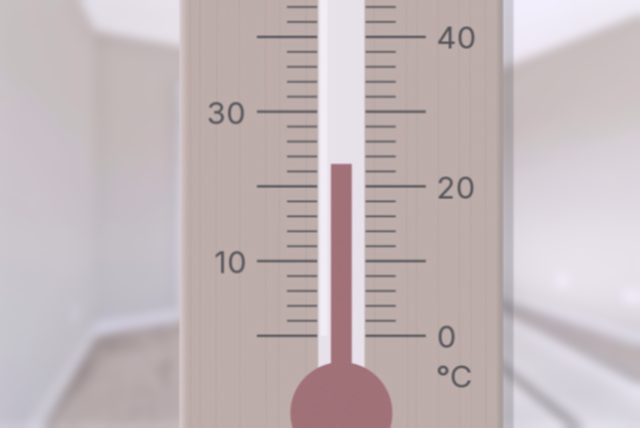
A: **23** °C
